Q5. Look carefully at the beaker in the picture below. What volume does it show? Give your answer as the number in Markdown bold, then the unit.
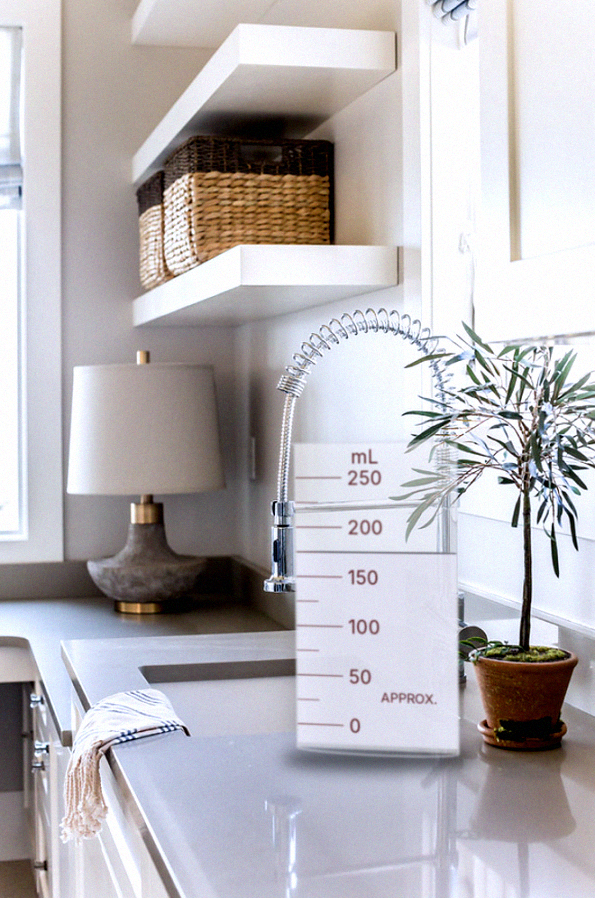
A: **175** mL
